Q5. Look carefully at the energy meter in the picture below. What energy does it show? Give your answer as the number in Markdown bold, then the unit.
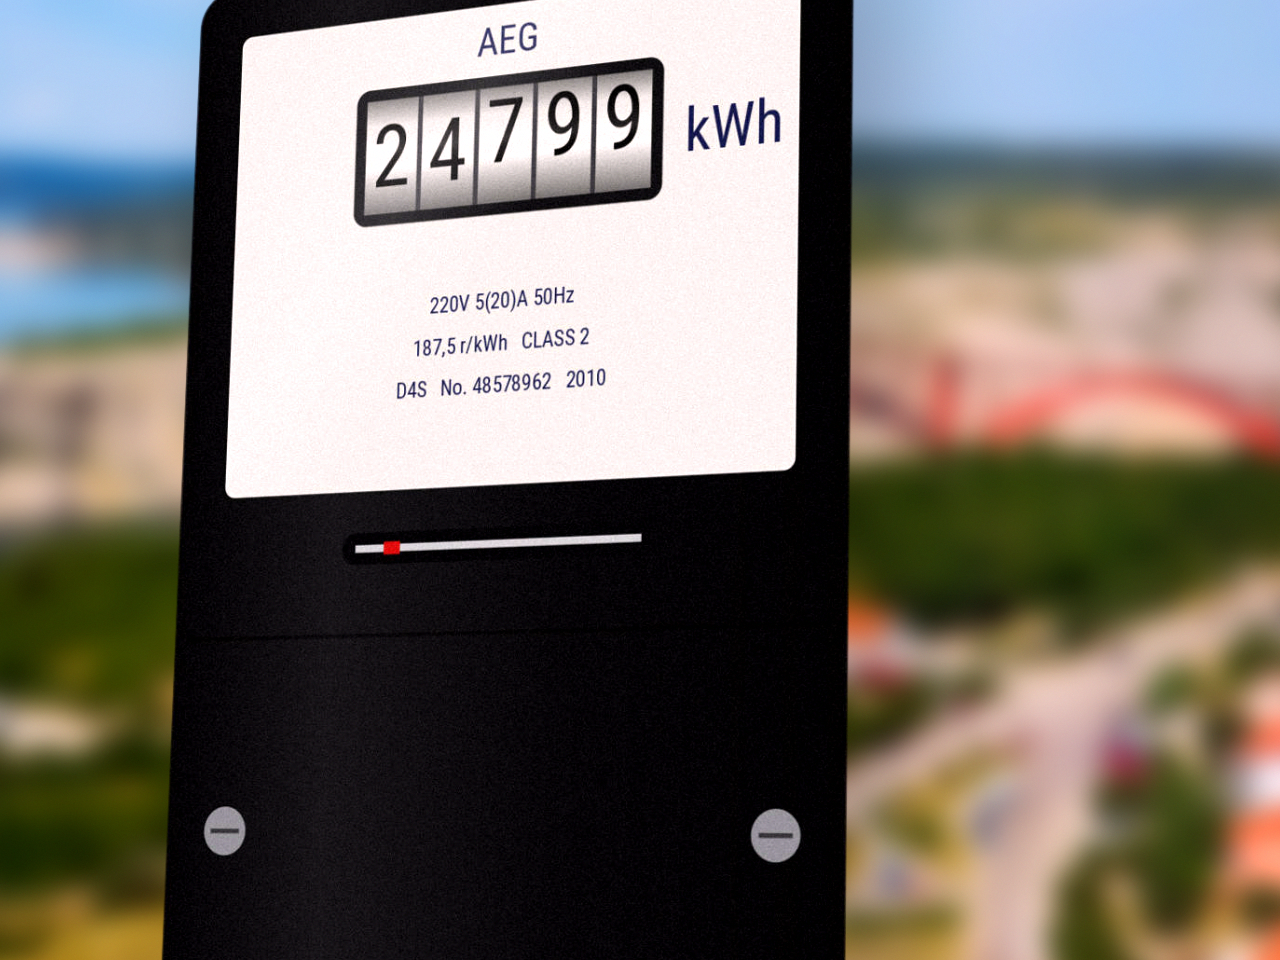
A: **24799** kWh
